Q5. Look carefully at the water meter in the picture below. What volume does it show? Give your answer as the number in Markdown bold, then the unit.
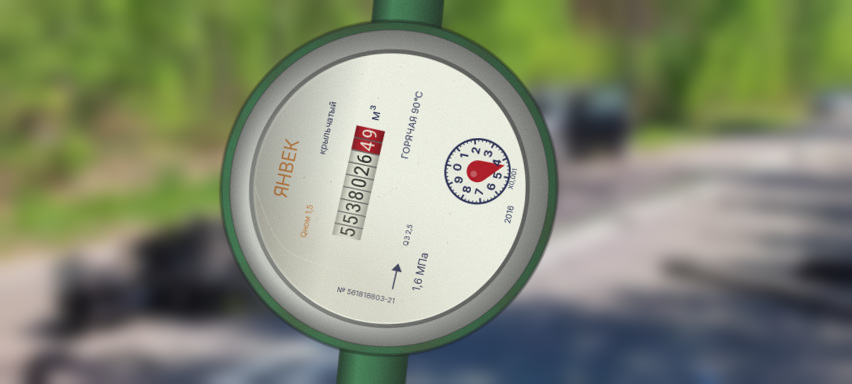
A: **5538026.494** m³
